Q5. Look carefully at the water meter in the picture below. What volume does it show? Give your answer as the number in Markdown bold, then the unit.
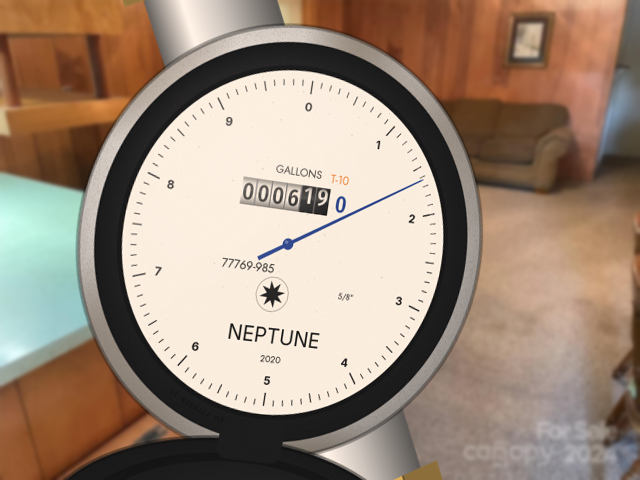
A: **6191.6** gal
